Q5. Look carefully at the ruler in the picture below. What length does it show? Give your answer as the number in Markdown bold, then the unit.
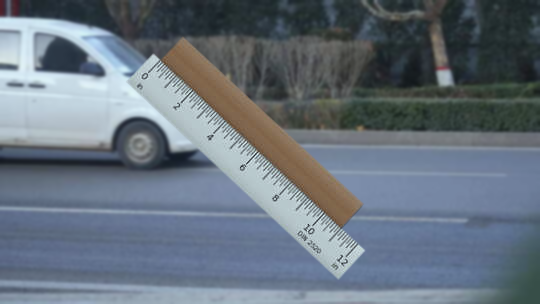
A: **11** in
